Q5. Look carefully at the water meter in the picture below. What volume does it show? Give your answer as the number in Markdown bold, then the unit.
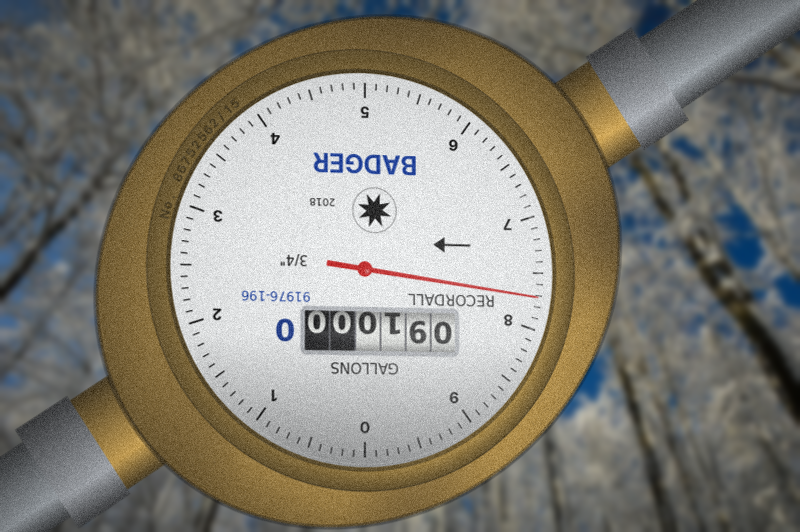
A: **909997.7** gal
